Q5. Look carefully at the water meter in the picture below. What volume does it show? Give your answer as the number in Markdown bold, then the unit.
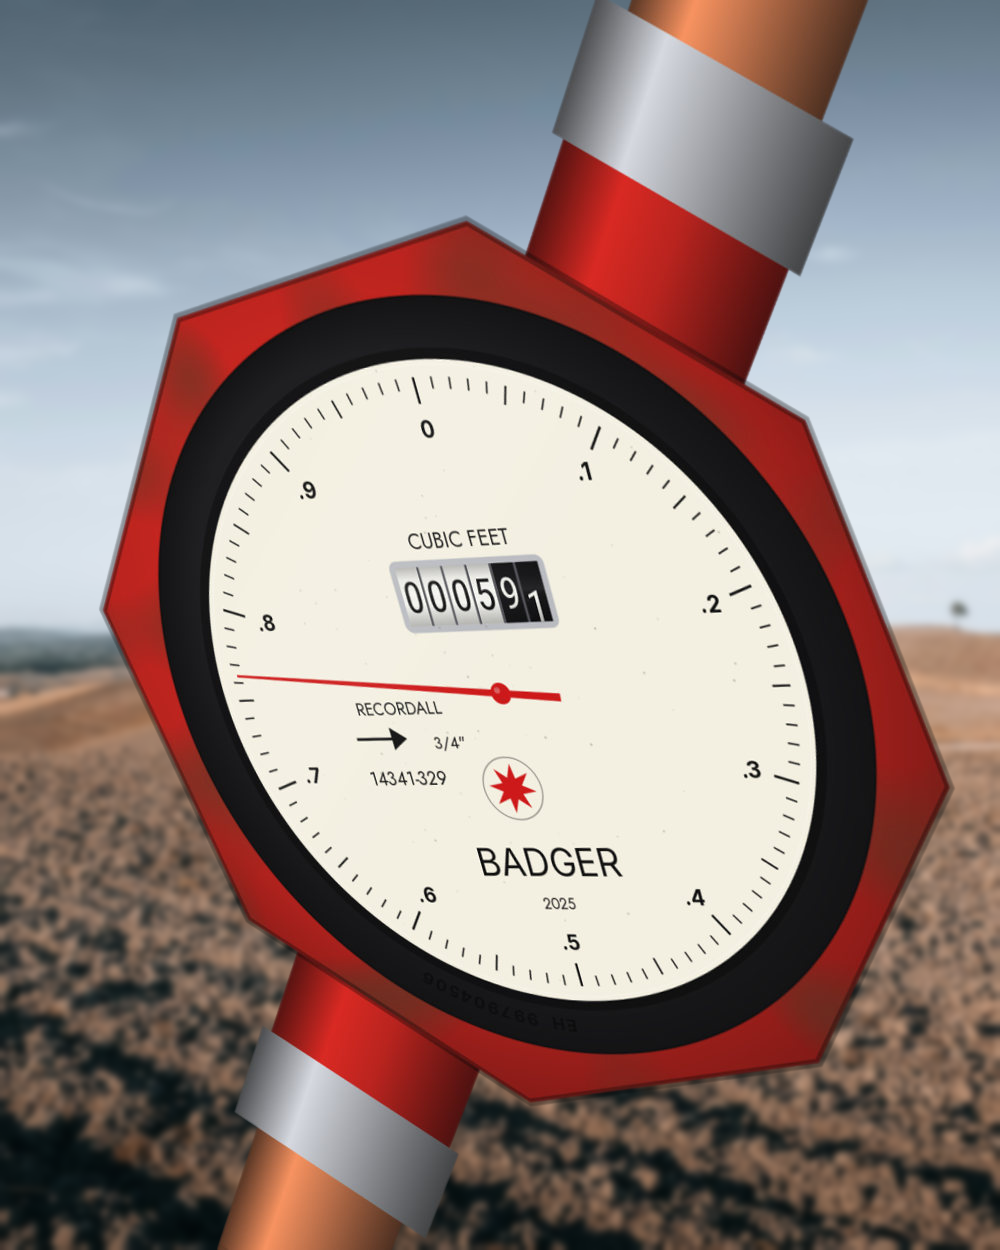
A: **590.76** ft³
